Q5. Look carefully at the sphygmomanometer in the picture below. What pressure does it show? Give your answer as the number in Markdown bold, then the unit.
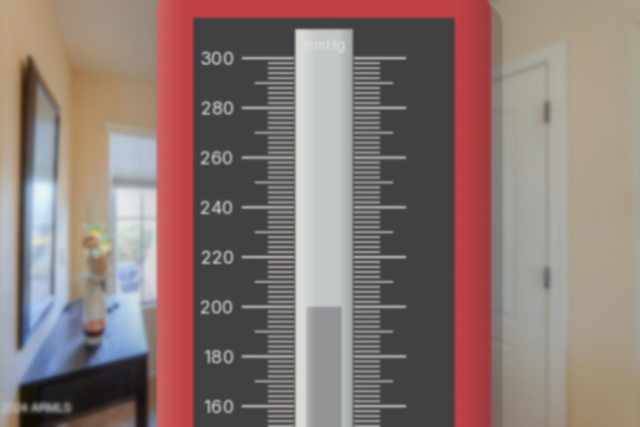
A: **200** mmHg
